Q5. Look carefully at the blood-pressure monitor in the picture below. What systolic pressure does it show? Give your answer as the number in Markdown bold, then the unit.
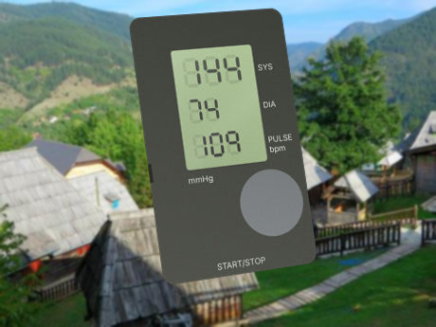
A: **144** mmHg
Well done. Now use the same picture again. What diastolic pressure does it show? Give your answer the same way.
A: **74** mmHg
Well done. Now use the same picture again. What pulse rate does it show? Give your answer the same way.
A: **109** bpm
